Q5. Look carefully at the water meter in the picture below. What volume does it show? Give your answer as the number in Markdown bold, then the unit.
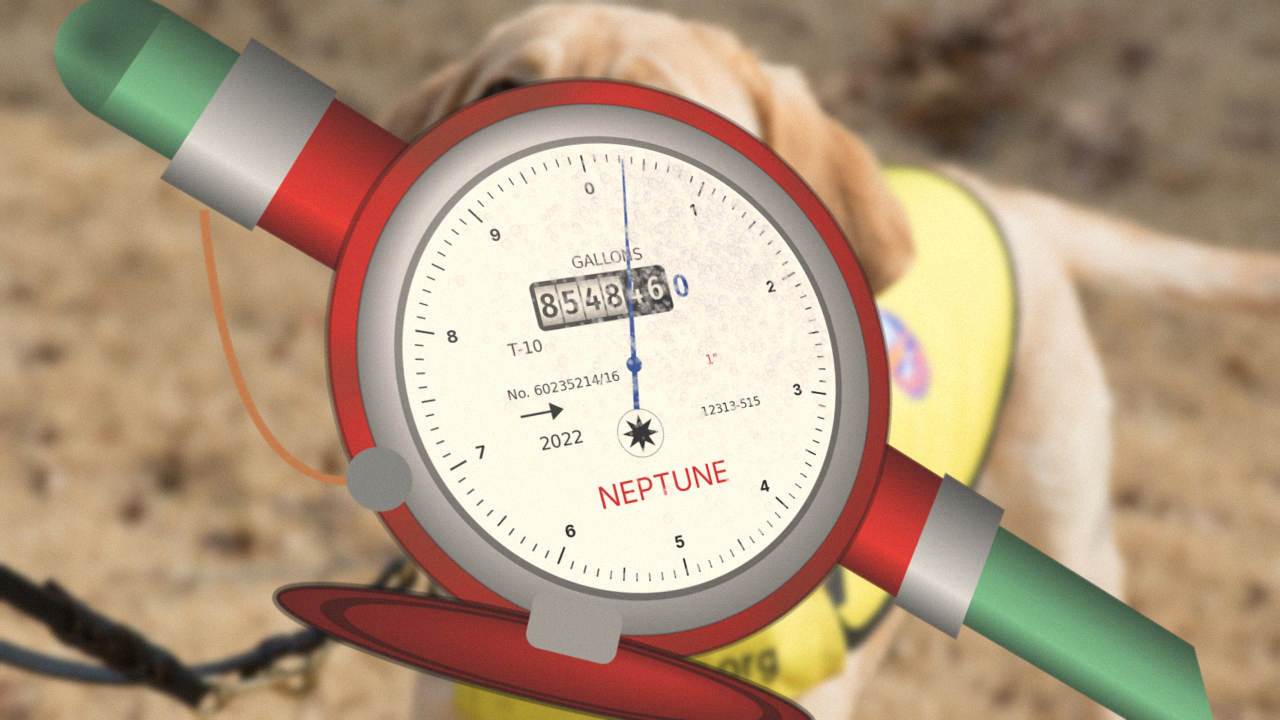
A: **8548460.3** gal
